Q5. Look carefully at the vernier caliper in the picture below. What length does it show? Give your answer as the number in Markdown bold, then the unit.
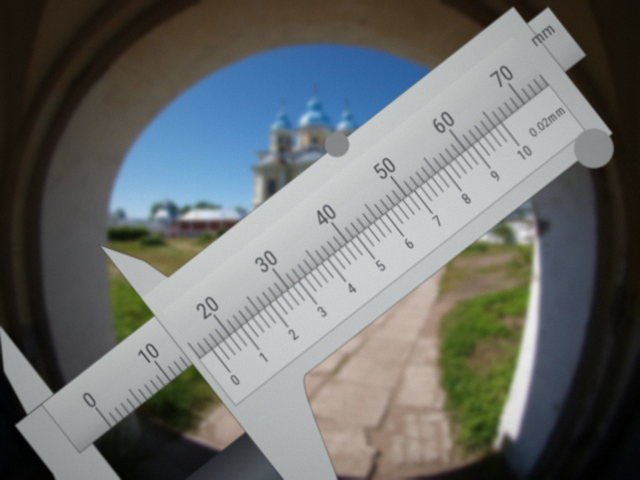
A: **17.0** mm
